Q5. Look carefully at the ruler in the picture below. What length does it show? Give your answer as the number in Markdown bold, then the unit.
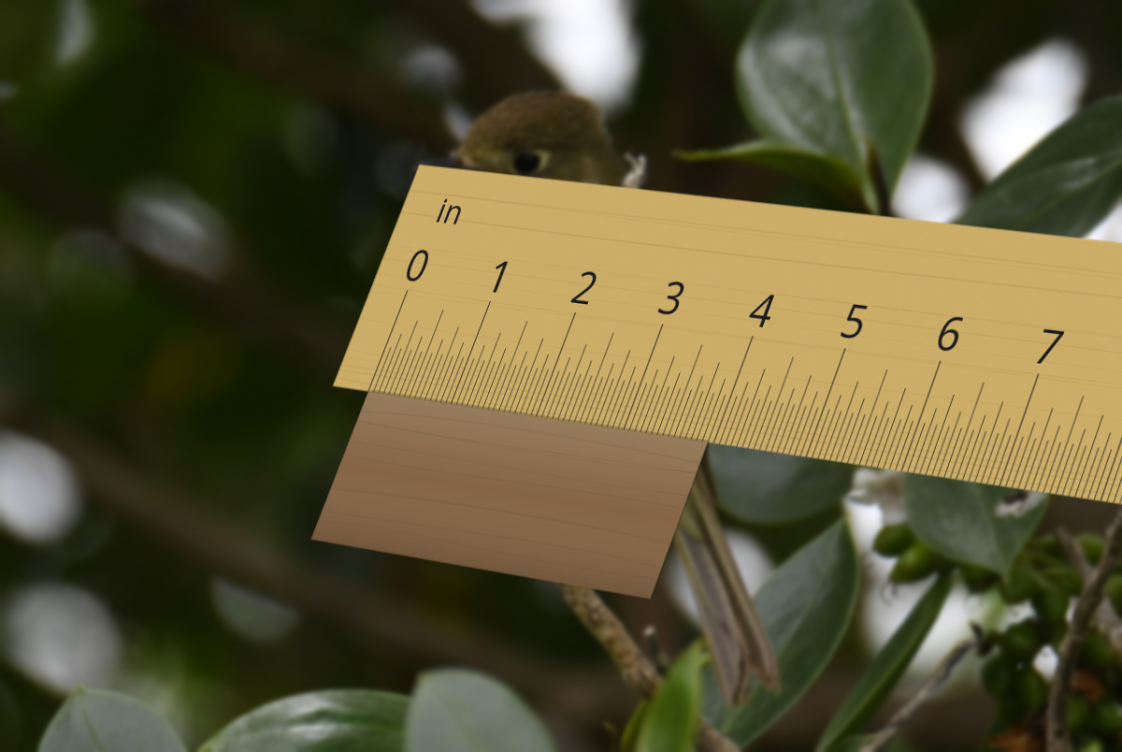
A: **3.9375** in
